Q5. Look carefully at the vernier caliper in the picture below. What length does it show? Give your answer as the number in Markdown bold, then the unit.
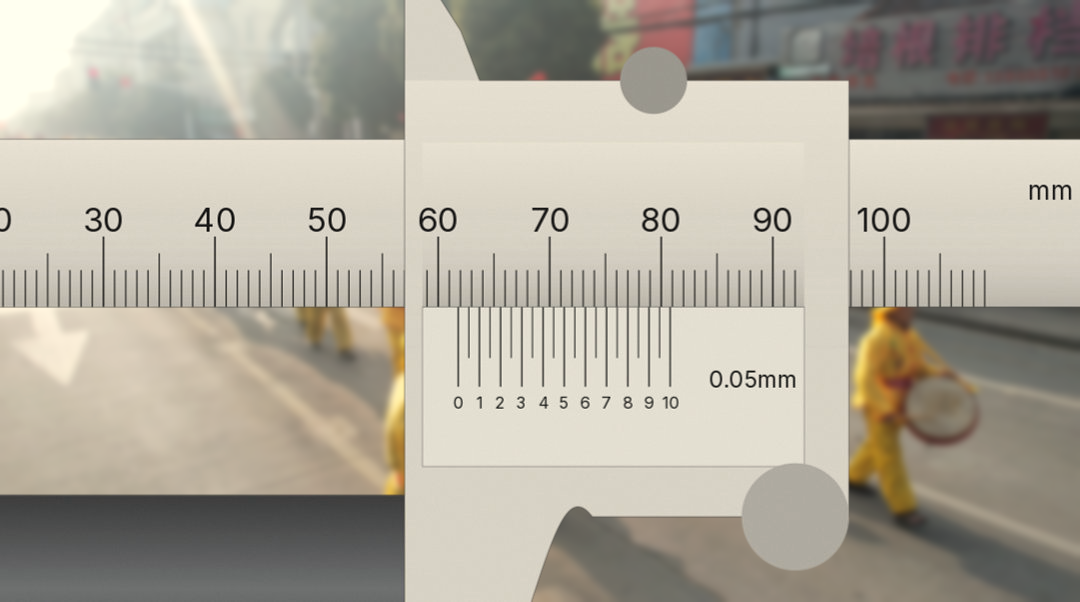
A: **61.8** mm
